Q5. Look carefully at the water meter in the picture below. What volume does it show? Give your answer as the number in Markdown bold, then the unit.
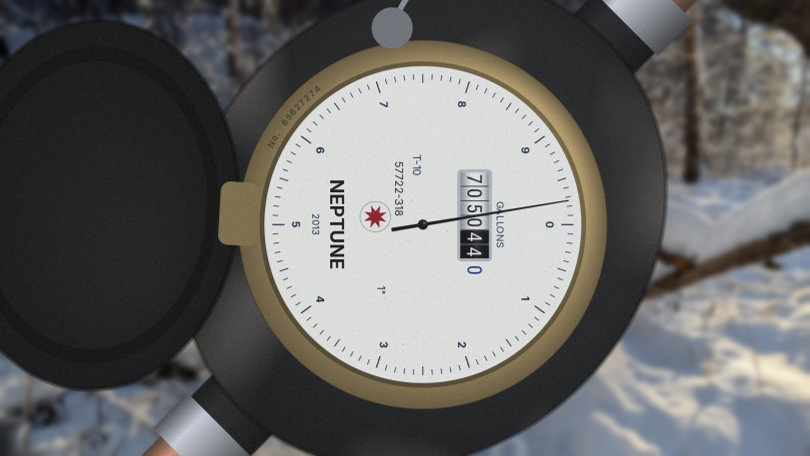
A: **7050439.7** gal
